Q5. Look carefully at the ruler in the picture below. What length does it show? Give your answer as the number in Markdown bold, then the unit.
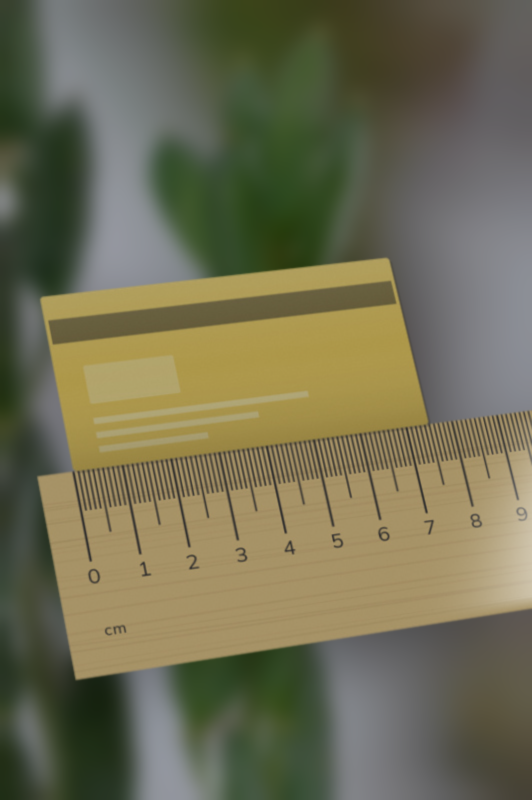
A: **7.5** cm
